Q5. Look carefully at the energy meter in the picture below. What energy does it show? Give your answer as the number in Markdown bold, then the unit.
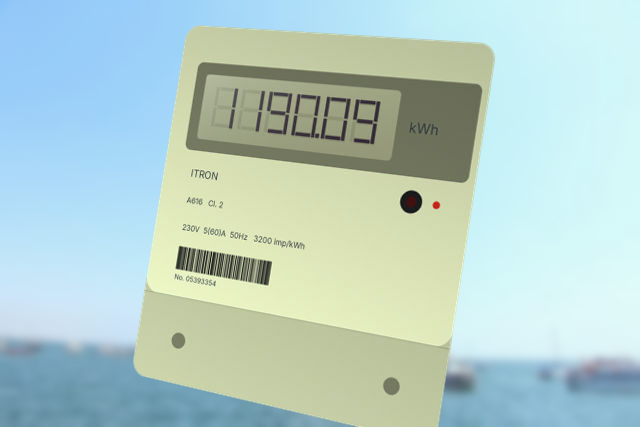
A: **1190.09** kWh
